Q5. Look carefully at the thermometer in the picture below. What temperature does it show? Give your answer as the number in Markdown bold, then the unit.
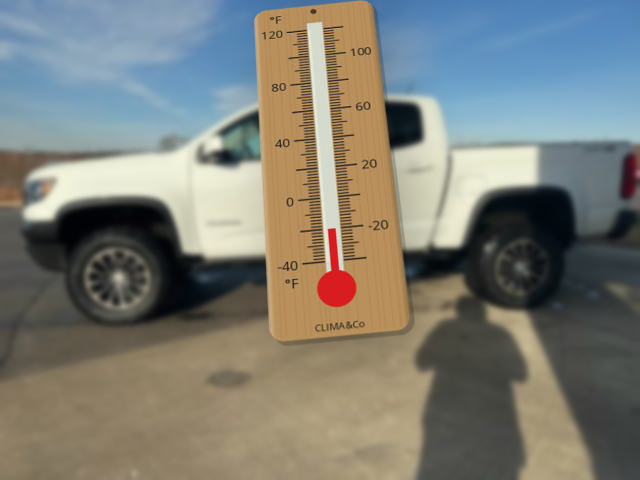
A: **-20** °F
